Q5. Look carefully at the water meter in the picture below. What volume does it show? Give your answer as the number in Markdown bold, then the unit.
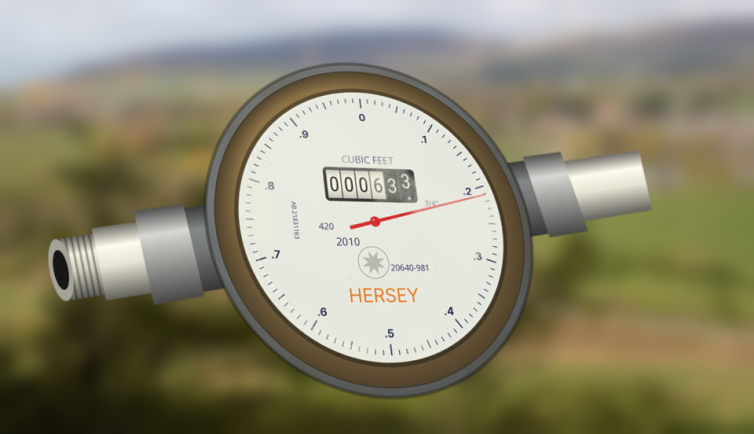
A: **633.21** ft³
